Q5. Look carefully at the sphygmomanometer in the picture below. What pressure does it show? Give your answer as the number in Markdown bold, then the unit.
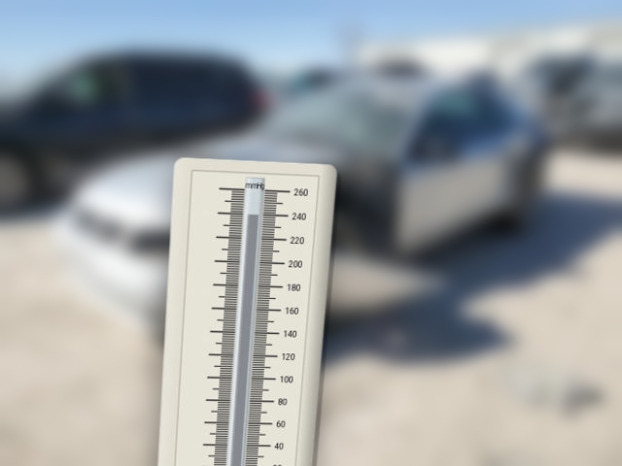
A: **240** mmHg
